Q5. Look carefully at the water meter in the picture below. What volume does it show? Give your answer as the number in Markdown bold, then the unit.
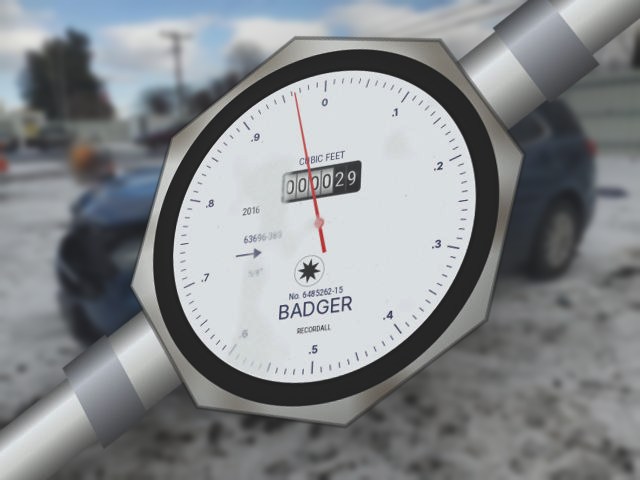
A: **28.96** ft³
